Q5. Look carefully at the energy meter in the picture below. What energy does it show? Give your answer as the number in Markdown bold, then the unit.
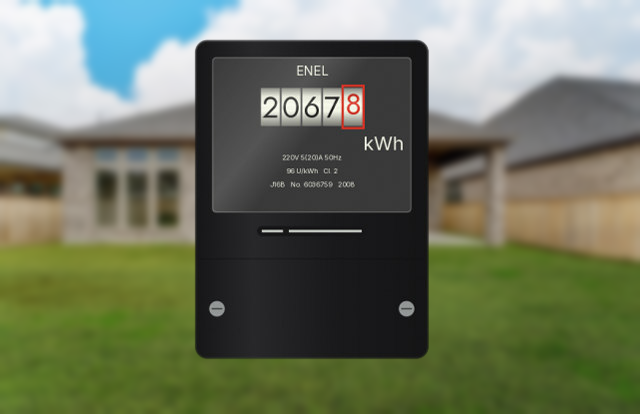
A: **2067.8** kWh
